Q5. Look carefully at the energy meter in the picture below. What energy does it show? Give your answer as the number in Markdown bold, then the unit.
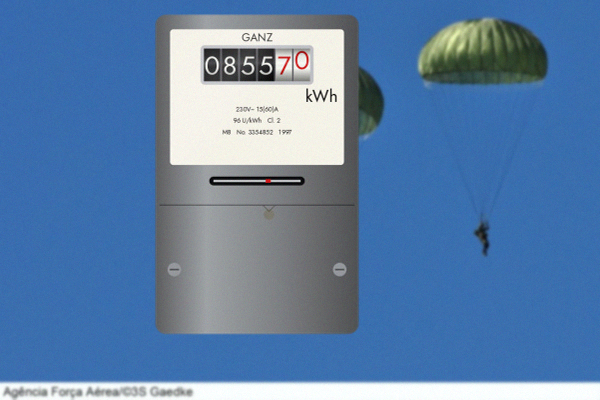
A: **855.70** kWh
